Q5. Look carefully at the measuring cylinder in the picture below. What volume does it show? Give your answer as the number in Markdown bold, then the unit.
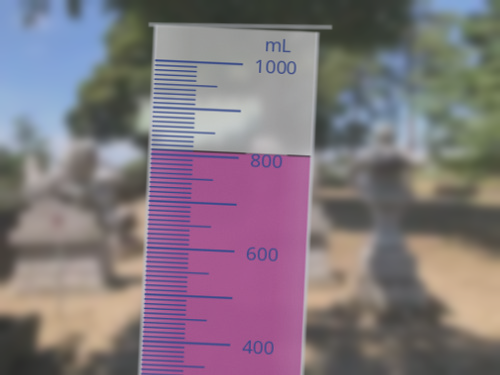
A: **810** mL
